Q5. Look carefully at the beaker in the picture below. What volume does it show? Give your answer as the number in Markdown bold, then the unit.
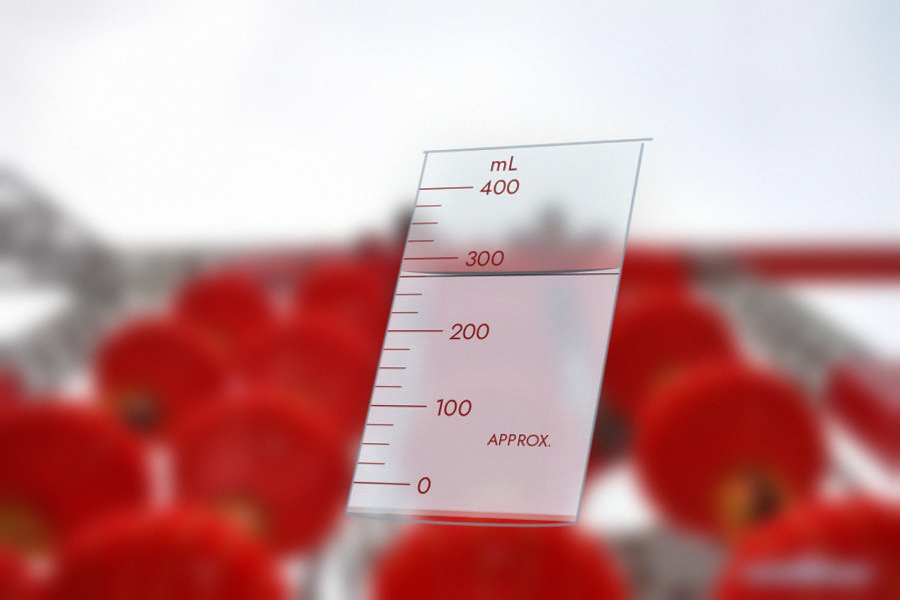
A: **275** mL
